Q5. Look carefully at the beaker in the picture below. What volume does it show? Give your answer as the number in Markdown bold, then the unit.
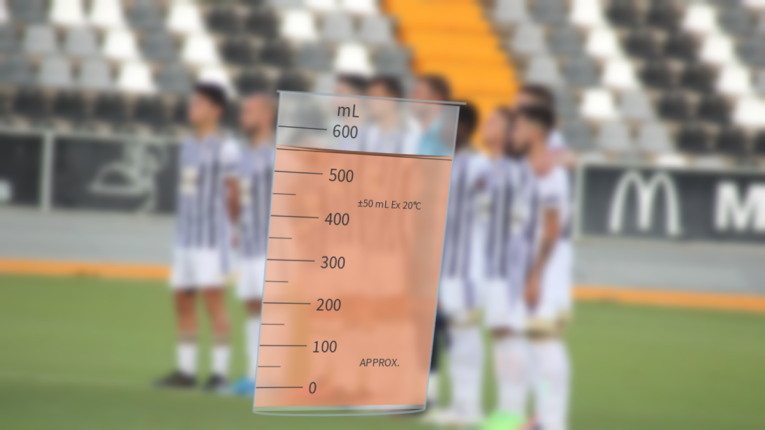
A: **550** mL
